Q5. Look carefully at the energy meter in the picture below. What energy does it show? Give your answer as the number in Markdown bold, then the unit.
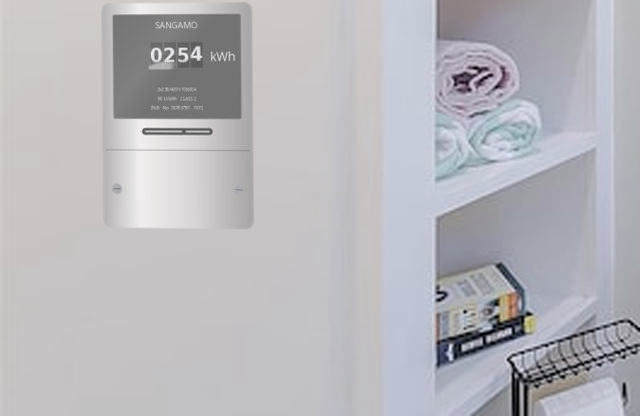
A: **254** kWh
